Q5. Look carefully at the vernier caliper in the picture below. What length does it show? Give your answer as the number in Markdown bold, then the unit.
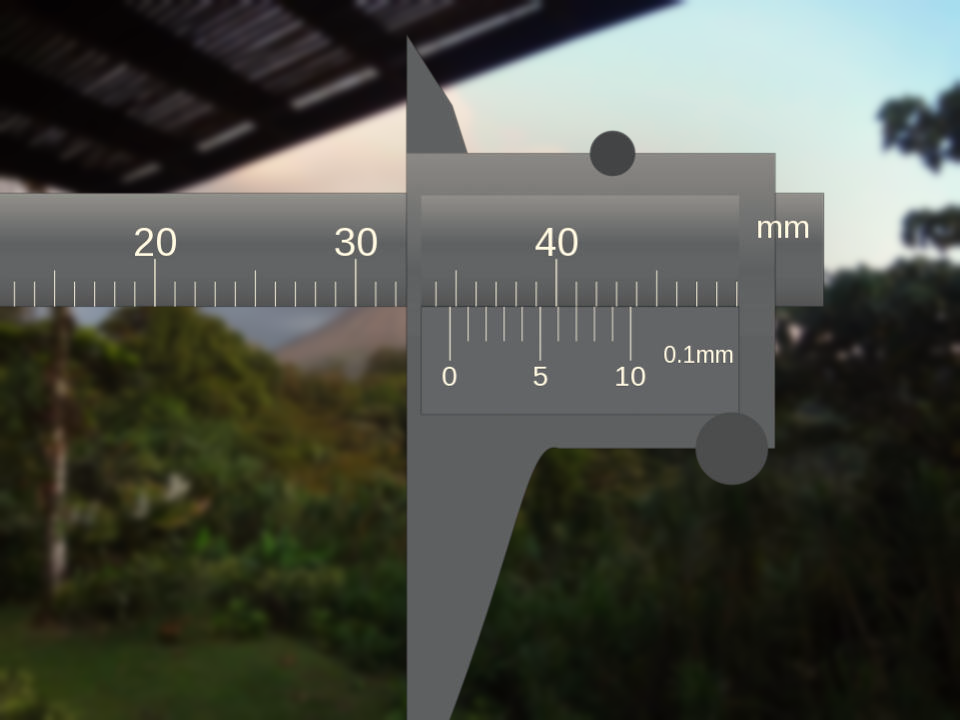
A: **34.7** mm
